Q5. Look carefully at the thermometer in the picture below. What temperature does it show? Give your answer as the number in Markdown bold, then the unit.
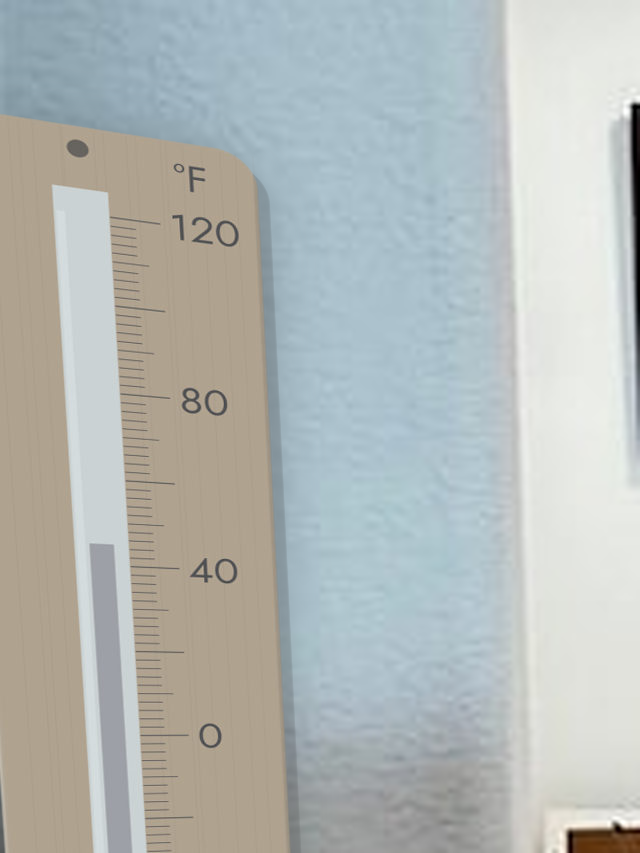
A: **45** °F
